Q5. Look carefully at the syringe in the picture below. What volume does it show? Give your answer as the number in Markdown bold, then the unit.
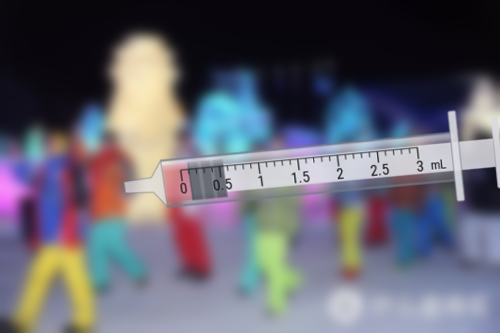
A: **0.1** mL
